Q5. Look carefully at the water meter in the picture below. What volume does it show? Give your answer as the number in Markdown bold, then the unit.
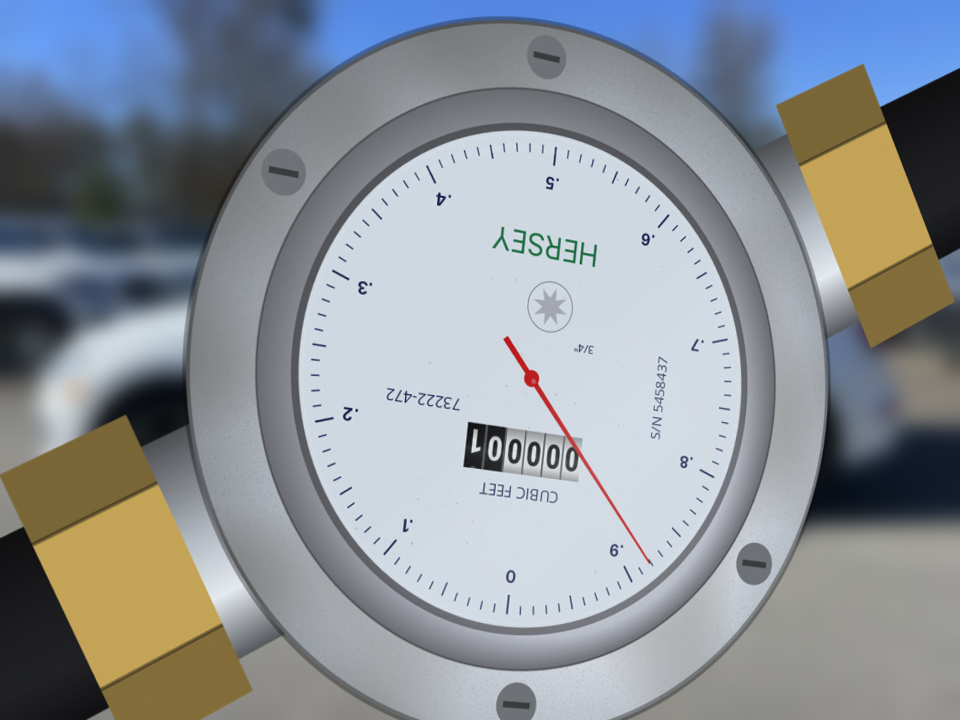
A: **0.88** ft³
